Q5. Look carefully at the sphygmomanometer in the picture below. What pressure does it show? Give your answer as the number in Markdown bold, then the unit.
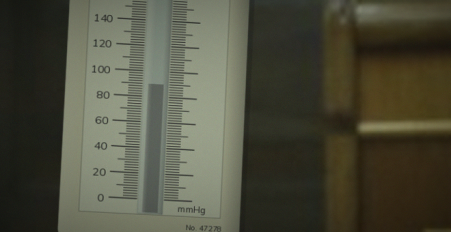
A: **90** mmHg
